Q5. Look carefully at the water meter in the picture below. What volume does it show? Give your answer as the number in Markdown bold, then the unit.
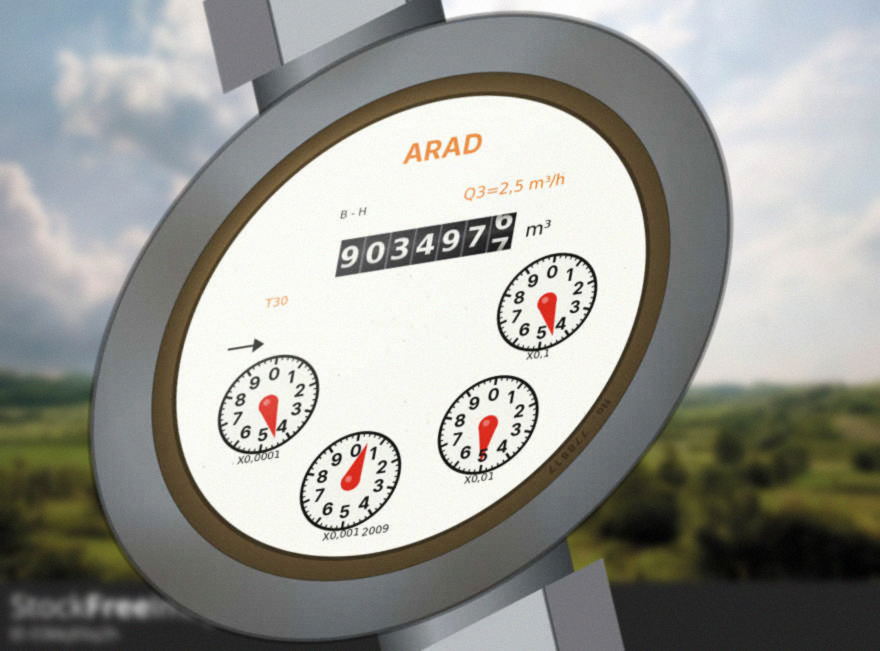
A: **9034976.4504** m³
